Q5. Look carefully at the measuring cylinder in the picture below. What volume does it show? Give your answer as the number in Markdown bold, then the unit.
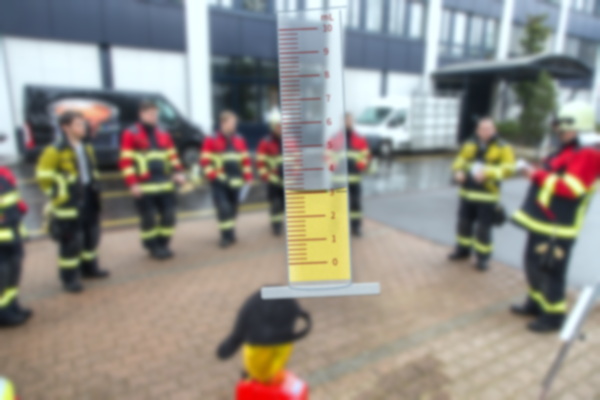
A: **3** mL
